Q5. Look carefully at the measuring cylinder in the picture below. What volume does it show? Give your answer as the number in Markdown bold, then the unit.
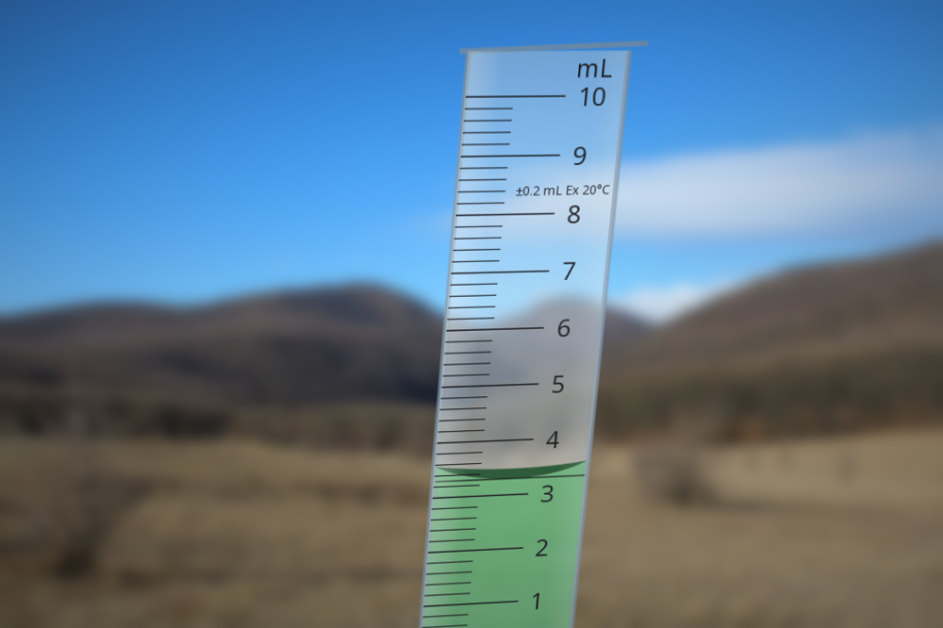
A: **3.3** mL
